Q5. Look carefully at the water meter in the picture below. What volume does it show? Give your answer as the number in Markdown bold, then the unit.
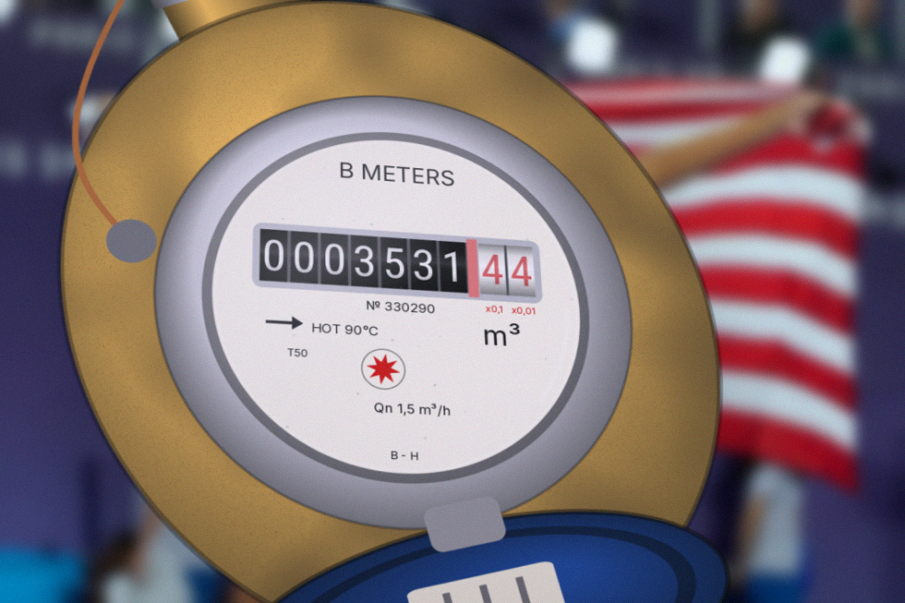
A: **3531.44** m³
